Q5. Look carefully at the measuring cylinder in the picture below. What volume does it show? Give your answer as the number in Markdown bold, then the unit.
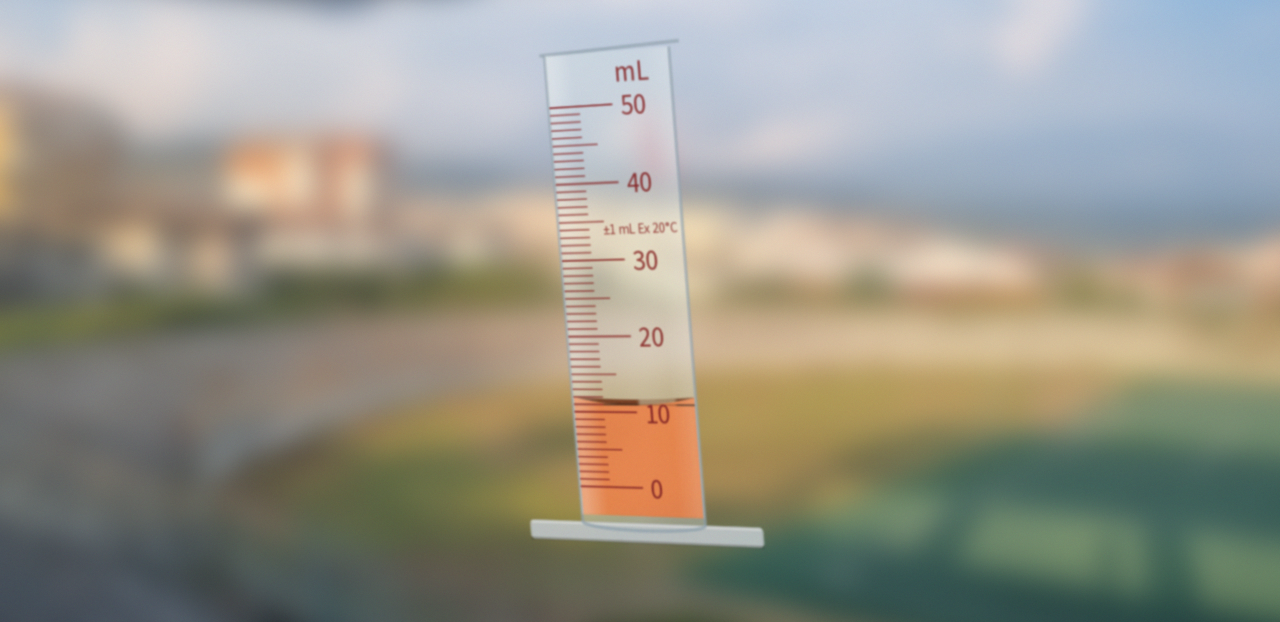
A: **11** mL
